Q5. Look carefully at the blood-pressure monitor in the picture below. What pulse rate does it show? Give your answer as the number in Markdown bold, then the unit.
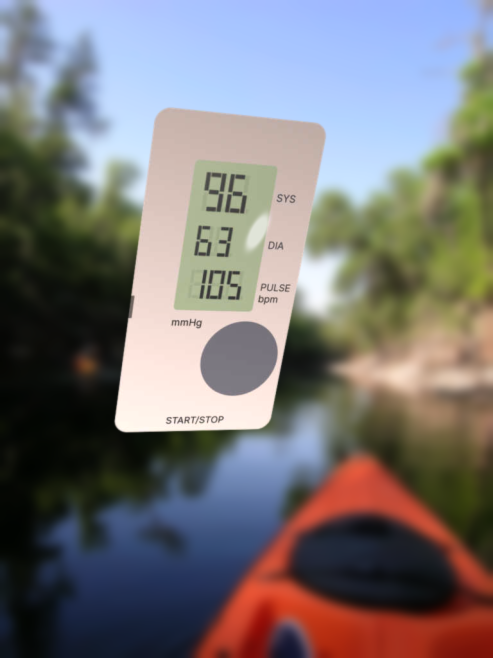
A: **105** bpm
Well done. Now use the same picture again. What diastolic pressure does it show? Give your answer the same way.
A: **63** mmHg
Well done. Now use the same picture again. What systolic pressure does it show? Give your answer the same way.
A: **96** mmHg
